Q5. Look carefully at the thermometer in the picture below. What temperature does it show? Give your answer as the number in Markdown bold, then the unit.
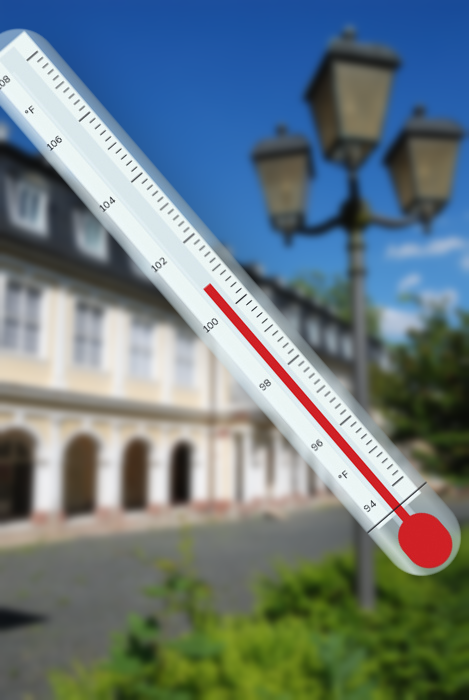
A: **100.8** °F
